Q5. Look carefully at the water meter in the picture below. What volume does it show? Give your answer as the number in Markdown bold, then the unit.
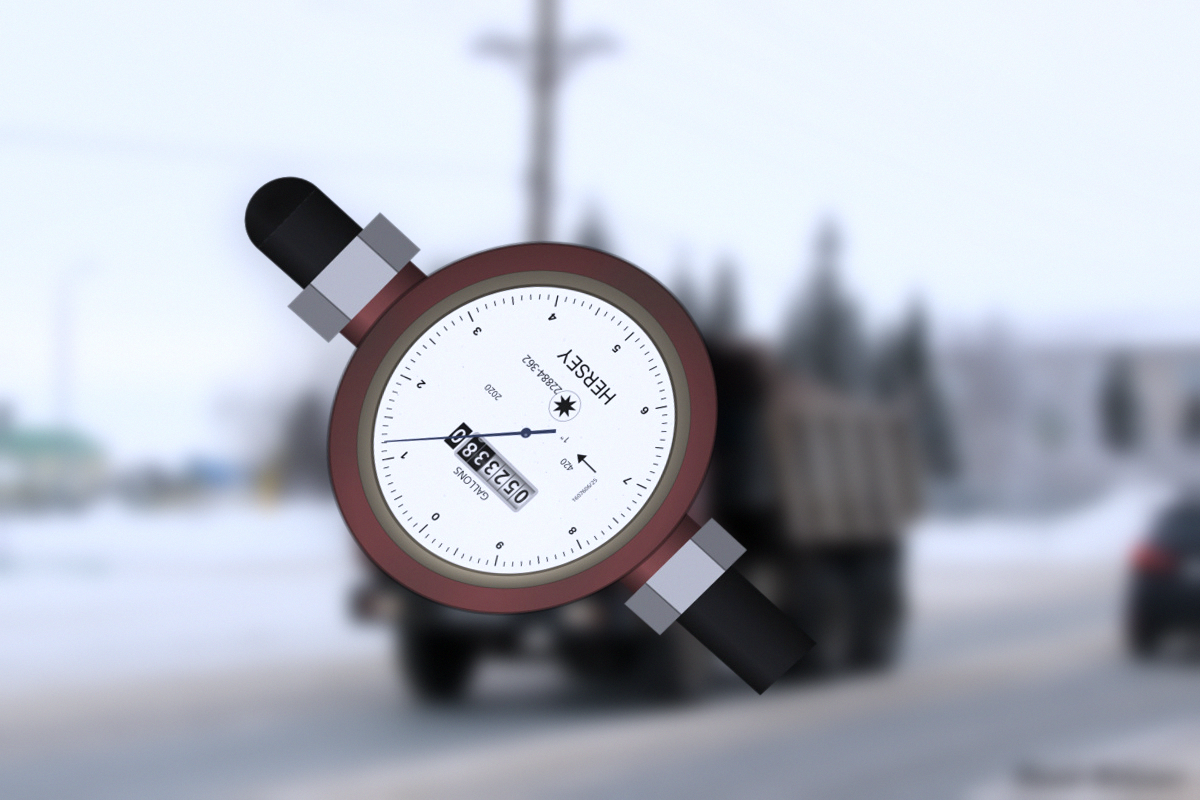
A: **523381.2** gal
